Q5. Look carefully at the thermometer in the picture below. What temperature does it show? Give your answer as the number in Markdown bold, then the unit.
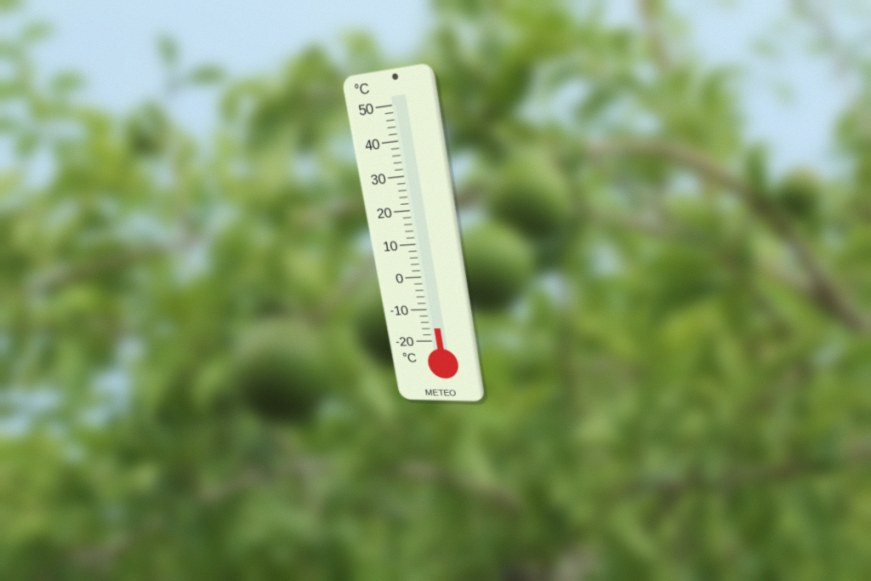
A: **-16** °C
